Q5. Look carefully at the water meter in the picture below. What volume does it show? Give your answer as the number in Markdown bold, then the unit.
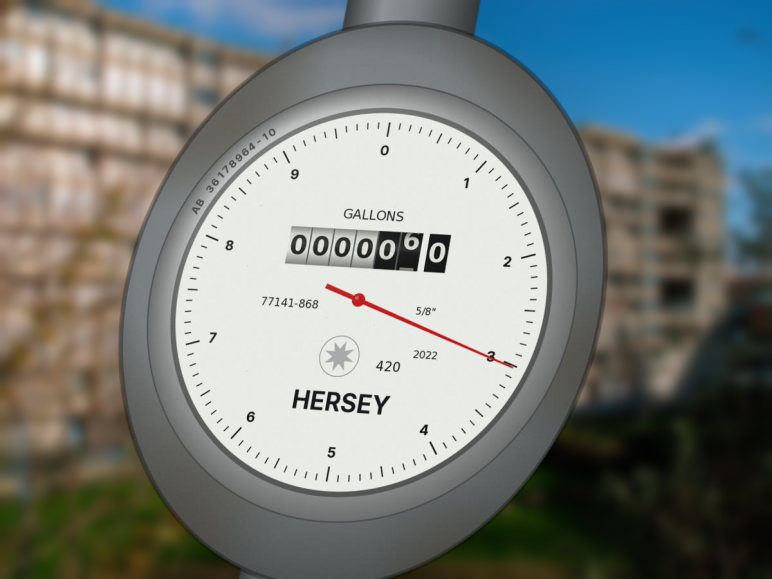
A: **63.0** gal
